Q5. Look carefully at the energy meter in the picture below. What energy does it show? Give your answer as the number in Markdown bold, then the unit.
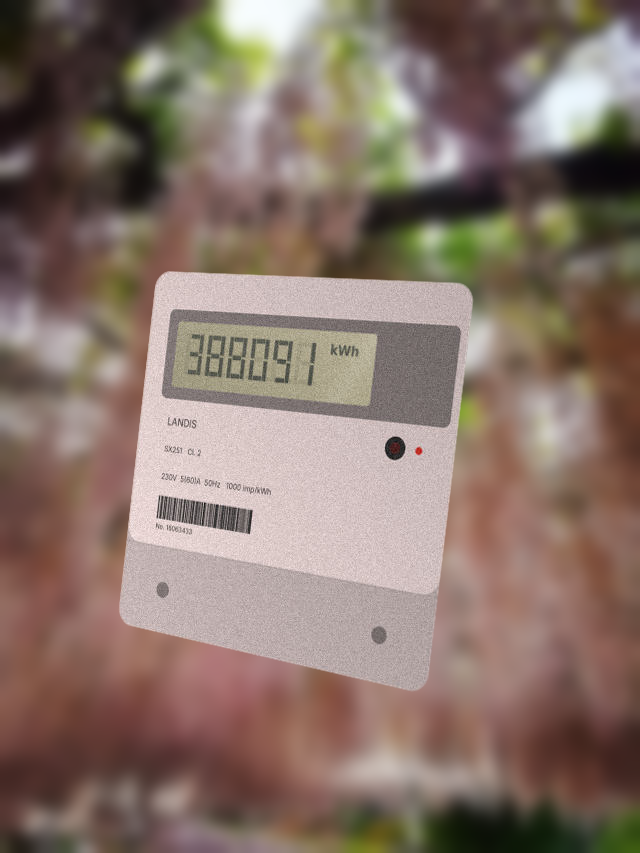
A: **388091** kWh
